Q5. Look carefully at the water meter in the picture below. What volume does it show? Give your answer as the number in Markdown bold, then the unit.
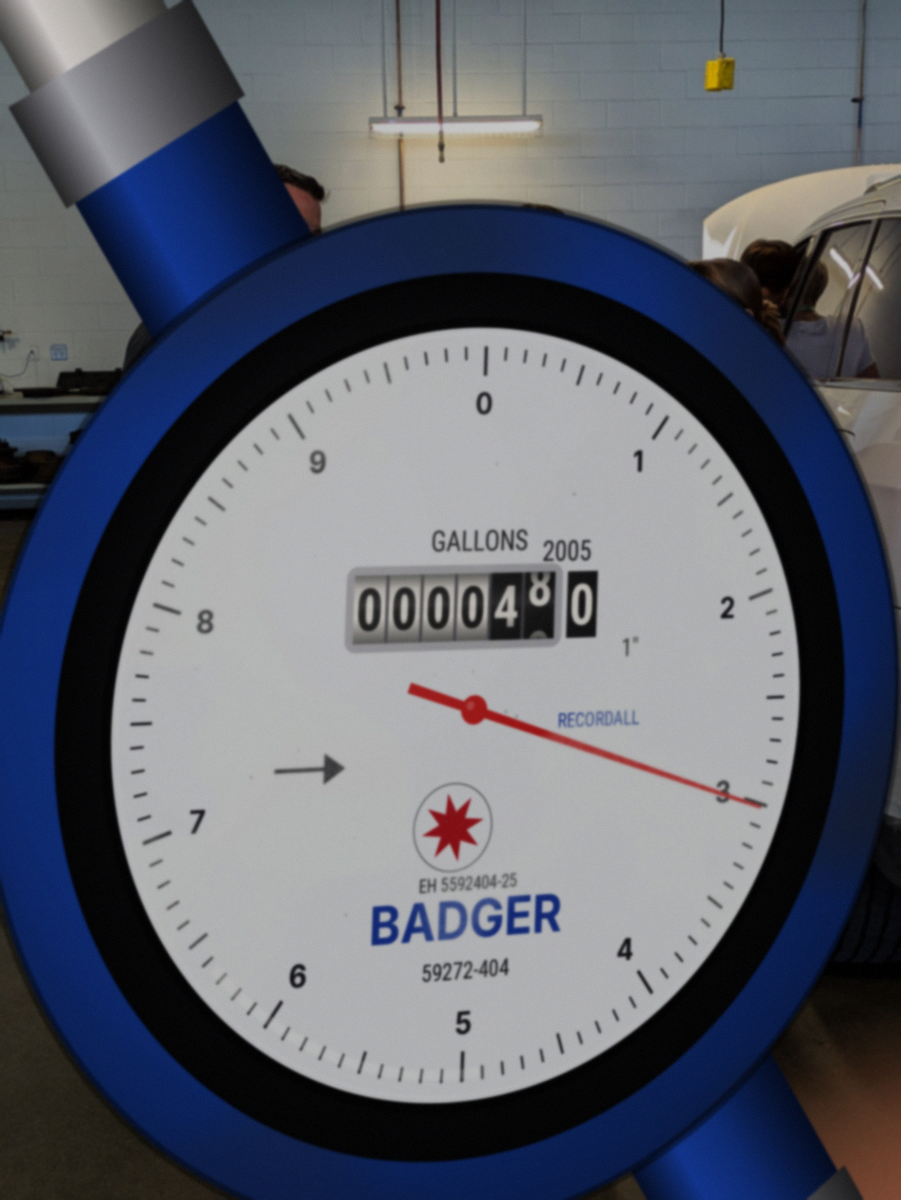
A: **483.0** gal
